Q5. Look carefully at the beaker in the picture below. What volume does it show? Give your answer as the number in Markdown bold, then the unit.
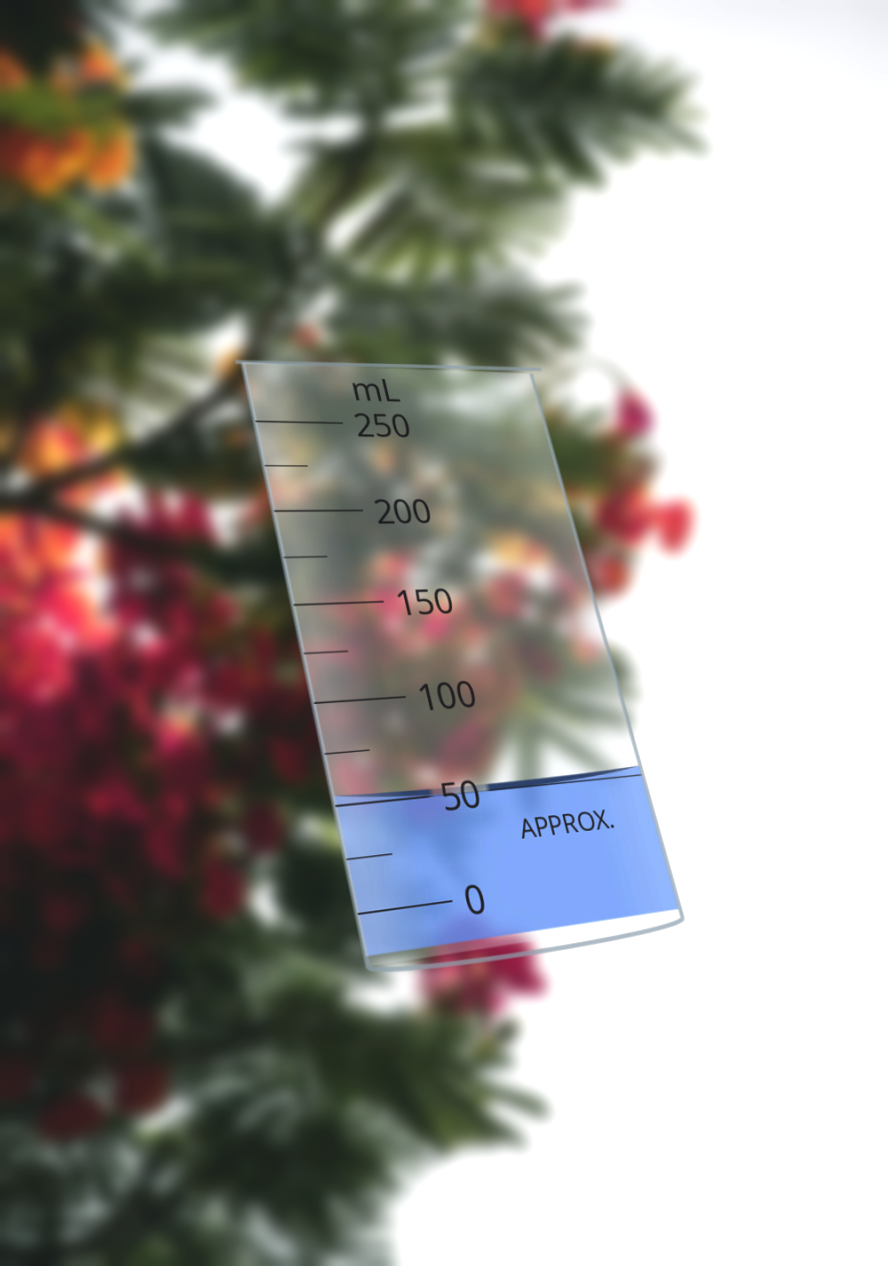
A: **50** mL
